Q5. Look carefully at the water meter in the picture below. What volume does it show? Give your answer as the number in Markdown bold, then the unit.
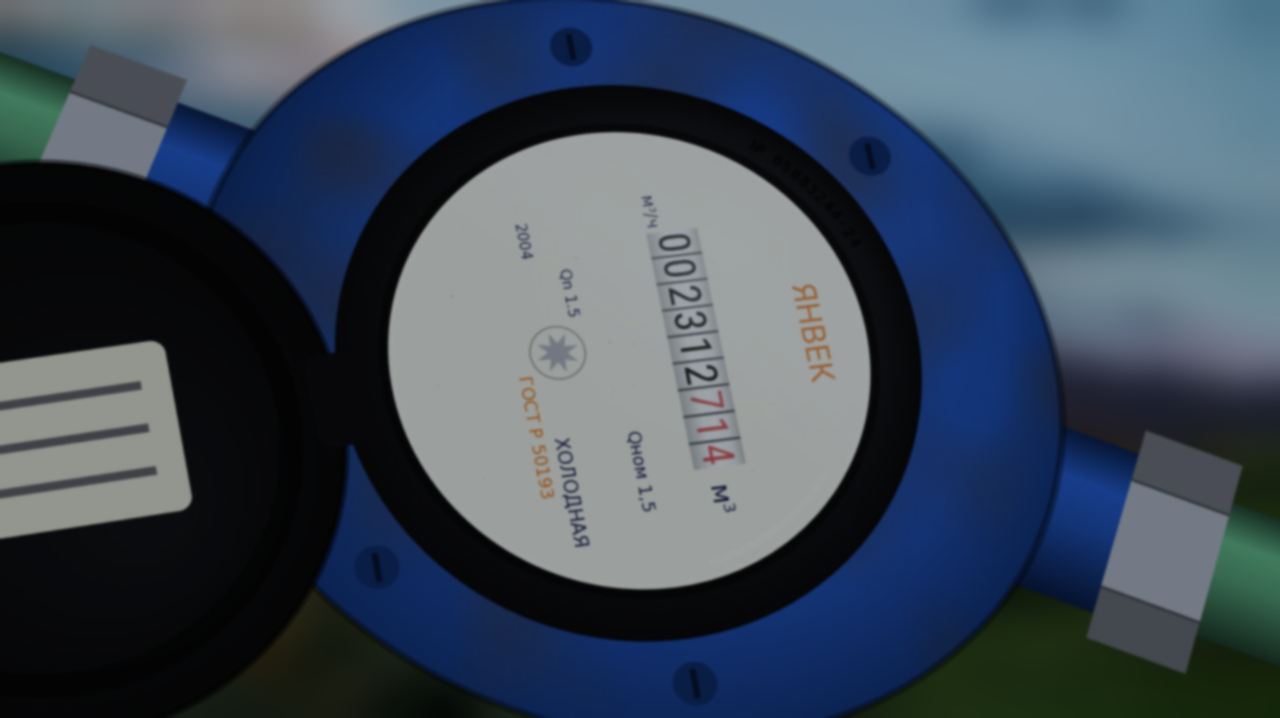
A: **2312.714** m³
